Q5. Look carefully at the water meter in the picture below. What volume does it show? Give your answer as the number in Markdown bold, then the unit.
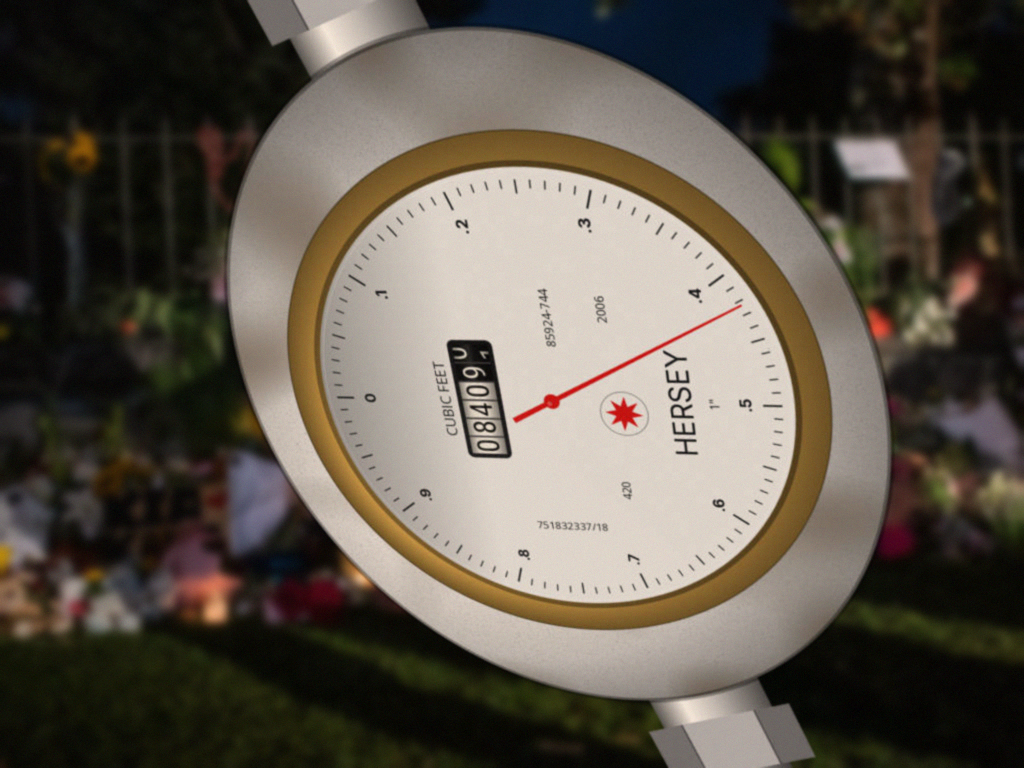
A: **84090.42** ft³
